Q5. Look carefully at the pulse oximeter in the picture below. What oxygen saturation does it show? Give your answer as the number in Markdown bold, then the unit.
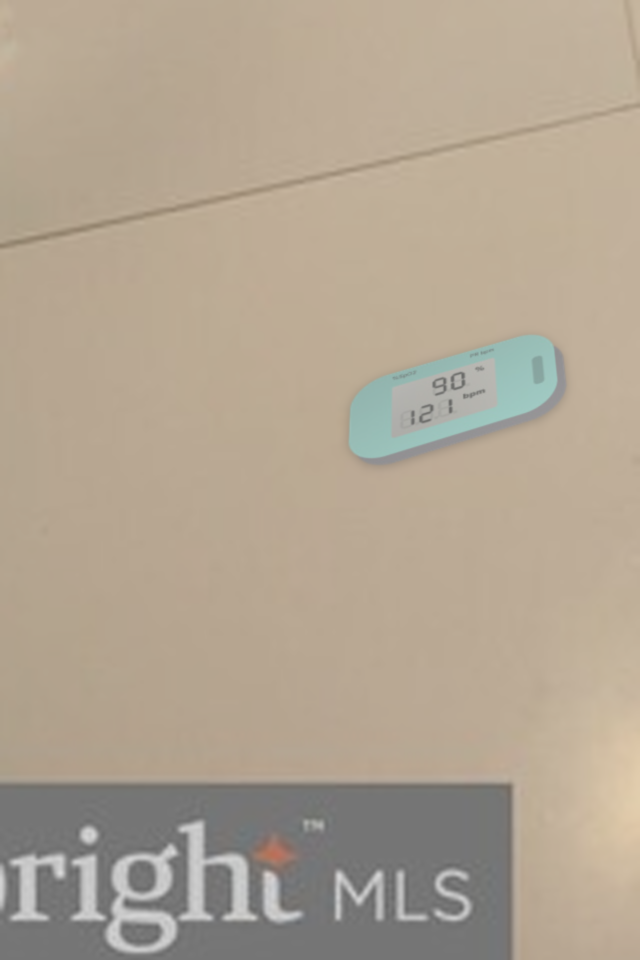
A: **90** %
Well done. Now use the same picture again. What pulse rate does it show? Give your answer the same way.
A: **121** bpm
